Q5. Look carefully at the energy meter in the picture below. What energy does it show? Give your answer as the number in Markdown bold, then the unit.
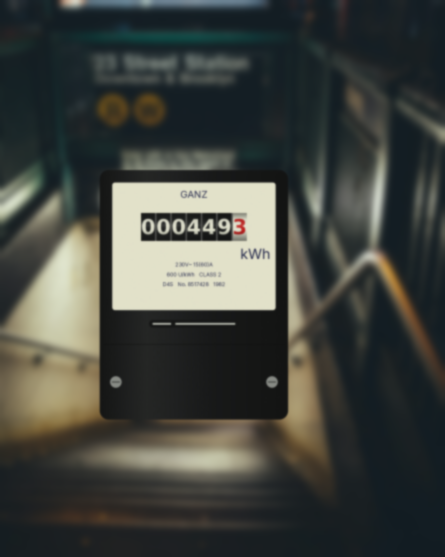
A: **449.3** kWh
